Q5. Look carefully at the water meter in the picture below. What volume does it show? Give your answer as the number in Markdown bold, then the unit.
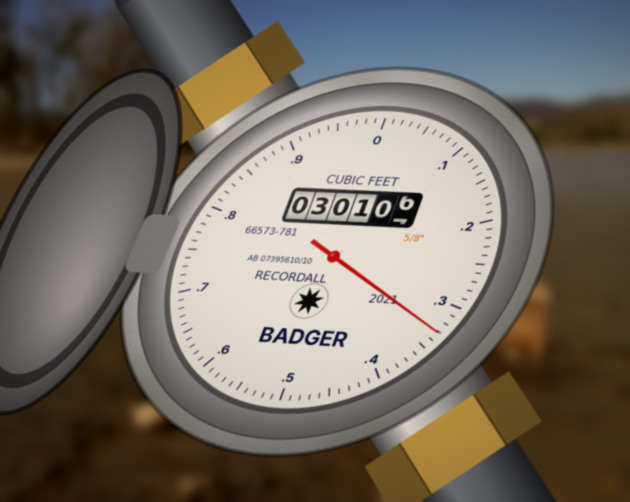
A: **30106.33** ft³
